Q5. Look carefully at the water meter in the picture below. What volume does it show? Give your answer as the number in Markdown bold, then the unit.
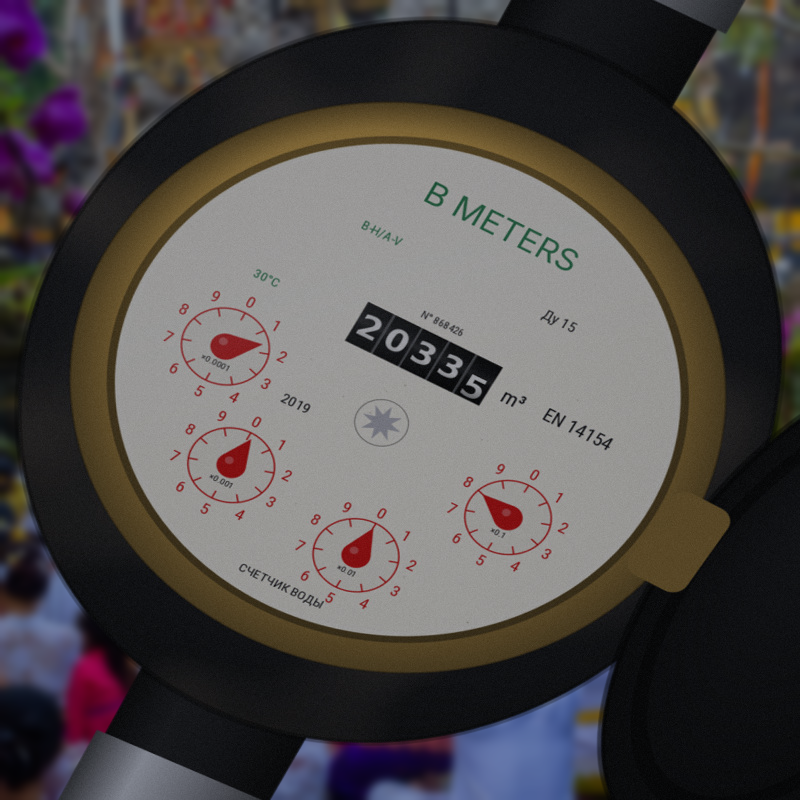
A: **20334.8001** m³
